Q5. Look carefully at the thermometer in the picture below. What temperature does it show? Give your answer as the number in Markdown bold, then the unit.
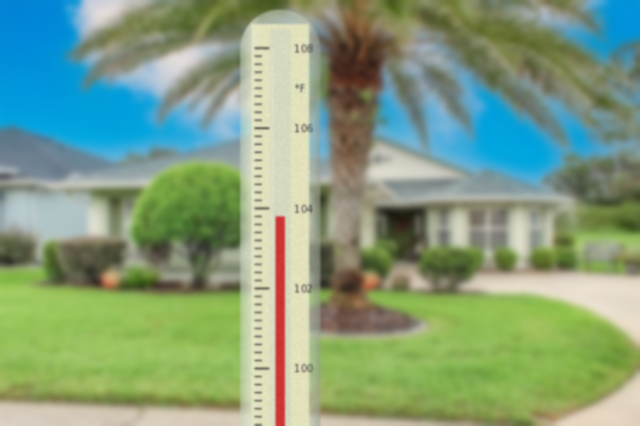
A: **103.8** °F
